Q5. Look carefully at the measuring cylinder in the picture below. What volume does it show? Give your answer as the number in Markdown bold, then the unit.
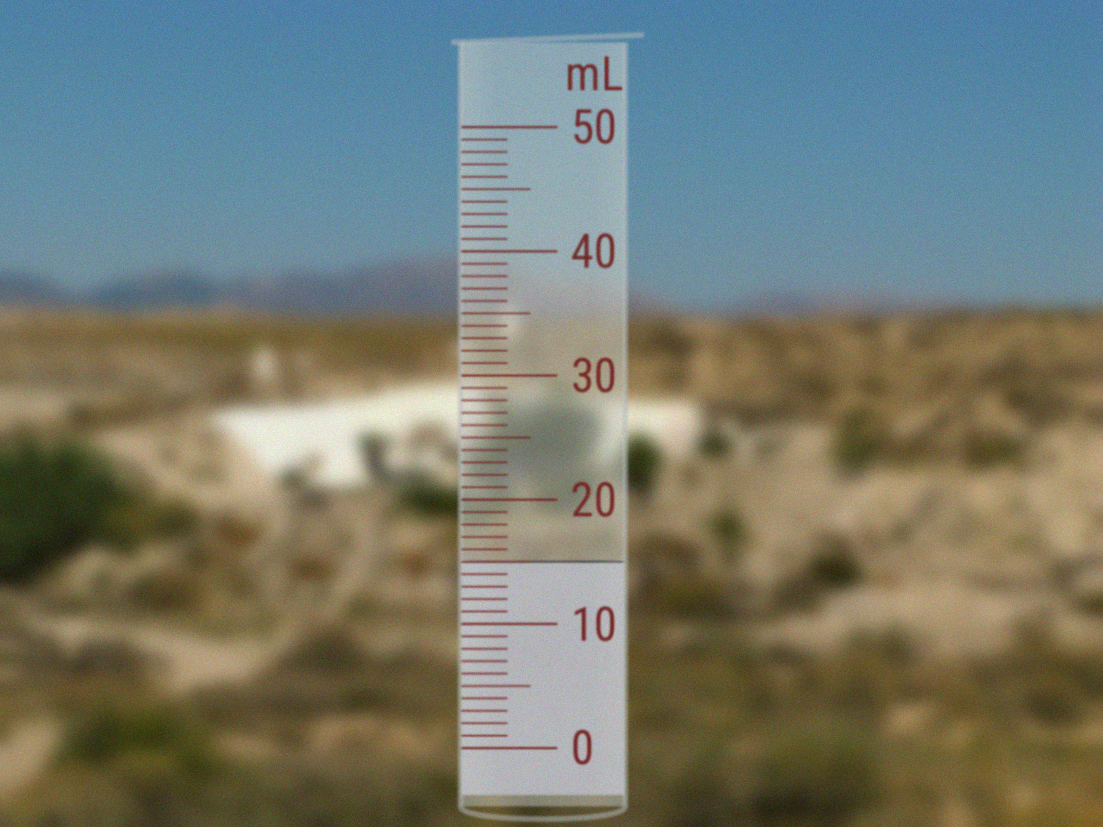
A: **15** mL
